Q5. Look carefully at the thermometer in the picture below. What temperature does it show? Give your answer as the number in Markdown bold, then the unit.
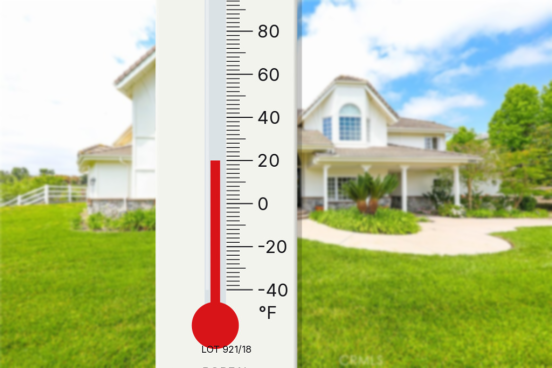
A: **20** °F
